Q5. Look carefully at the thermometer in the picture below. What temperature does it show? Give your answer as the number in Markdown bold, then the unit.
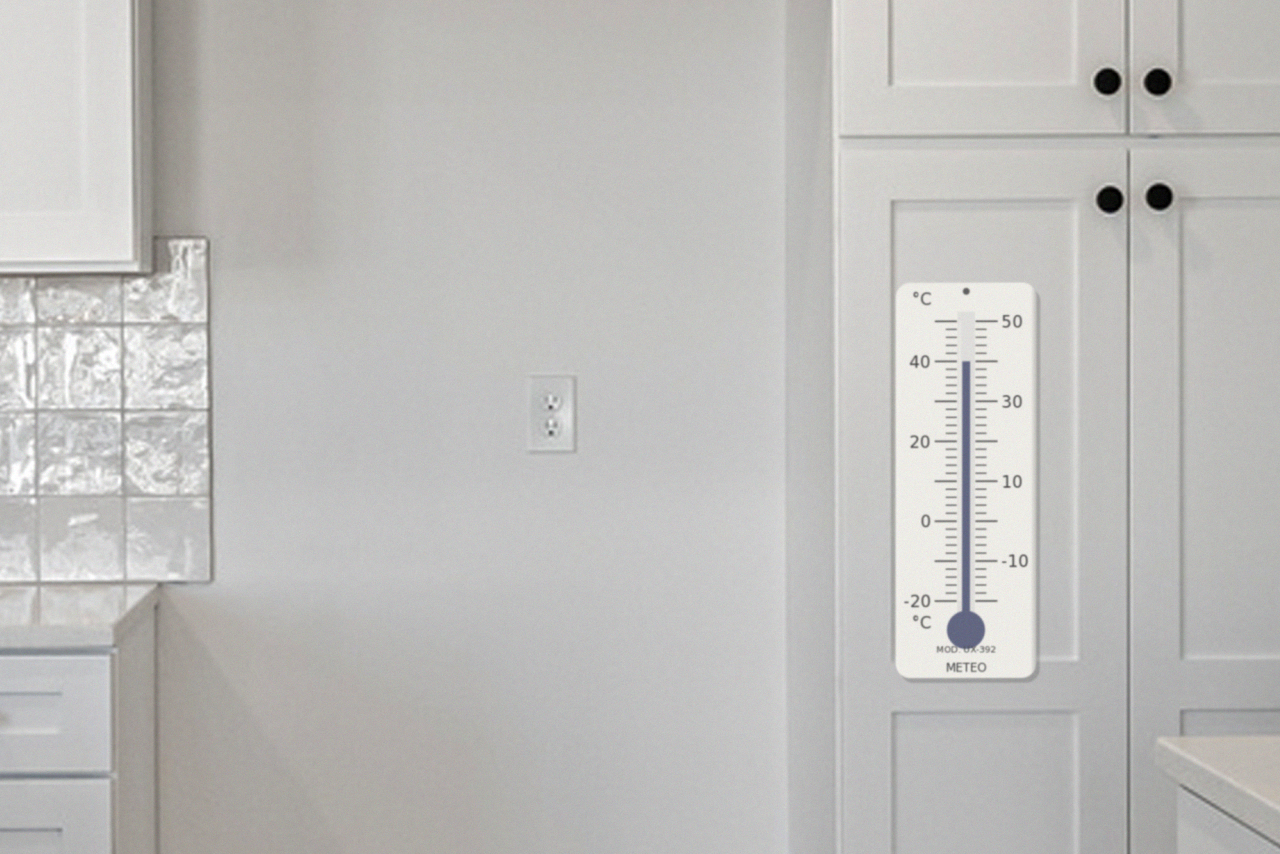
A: **40** °C
